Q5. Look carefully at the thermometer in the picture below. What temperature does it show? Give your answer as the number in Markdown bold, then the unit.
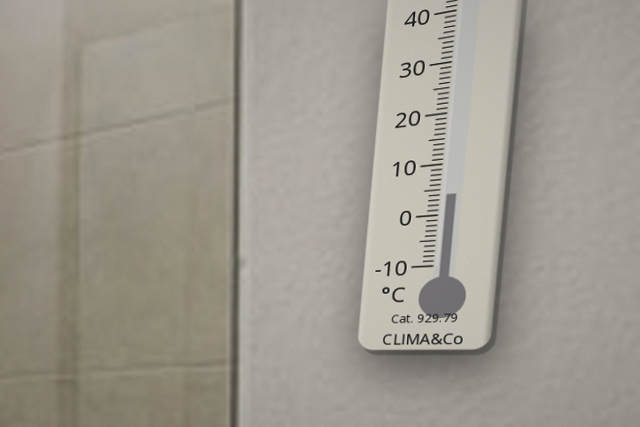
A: **4** °C
